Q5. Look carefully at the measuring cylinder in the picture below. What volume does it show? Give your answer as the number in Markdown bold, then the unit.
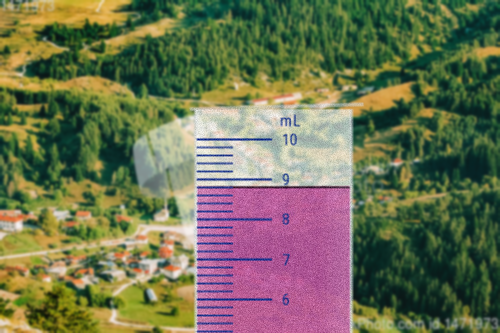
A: **8.8** mL
